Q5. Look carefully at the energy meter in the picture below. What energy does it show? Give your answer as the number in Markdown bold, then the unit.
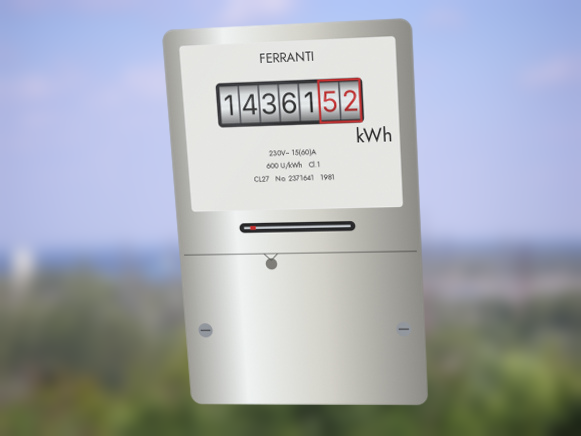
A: **14361.52** kWh
